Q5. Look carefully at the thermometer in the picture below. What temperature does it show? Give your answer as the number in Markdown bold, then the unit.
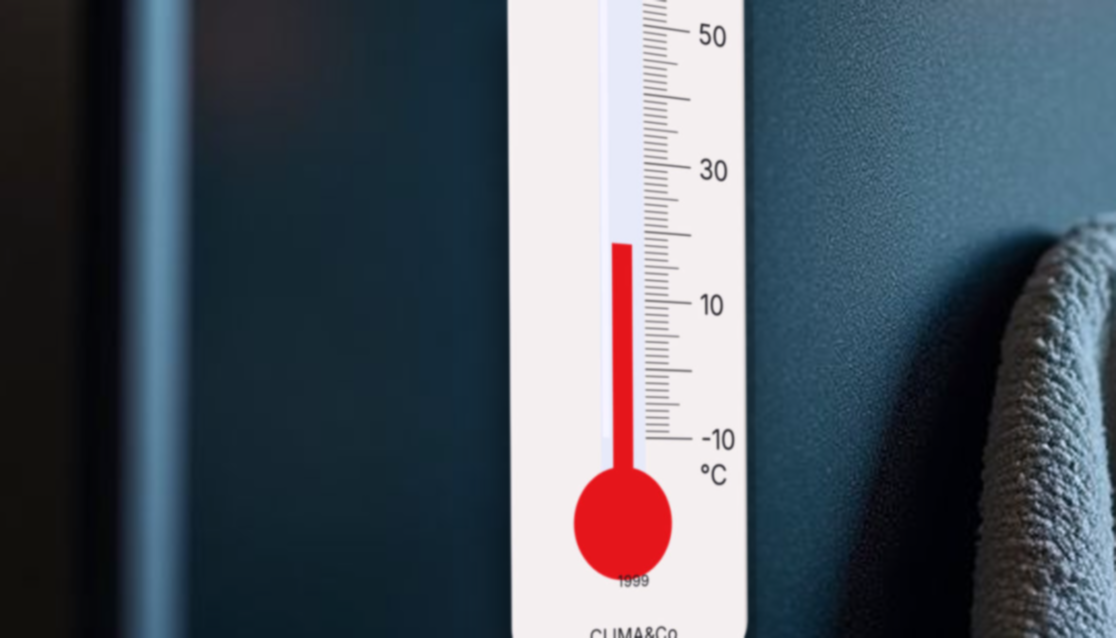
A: **18** °C
